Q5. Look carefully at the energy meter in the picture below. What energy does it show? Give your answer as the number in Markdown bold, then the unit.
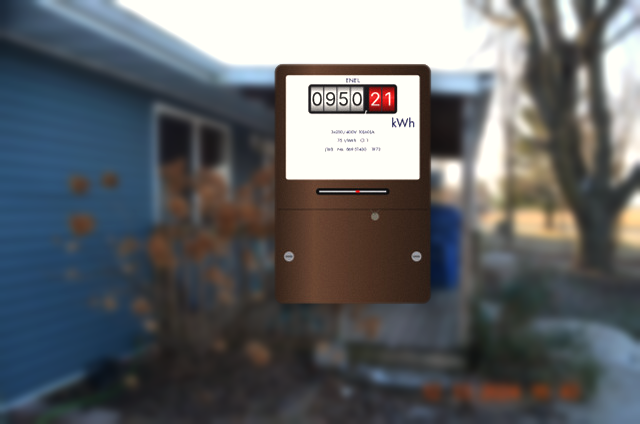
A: **950.21** kWh
